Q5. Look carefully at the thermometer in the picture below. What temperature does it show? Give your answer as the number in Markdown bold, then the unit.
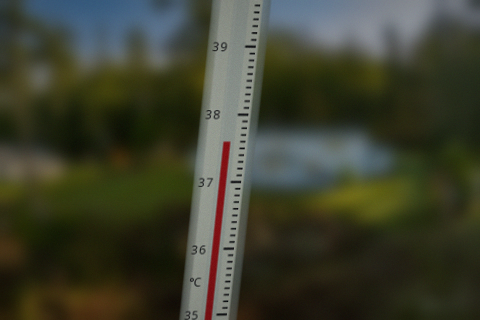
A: **37.6** °C
